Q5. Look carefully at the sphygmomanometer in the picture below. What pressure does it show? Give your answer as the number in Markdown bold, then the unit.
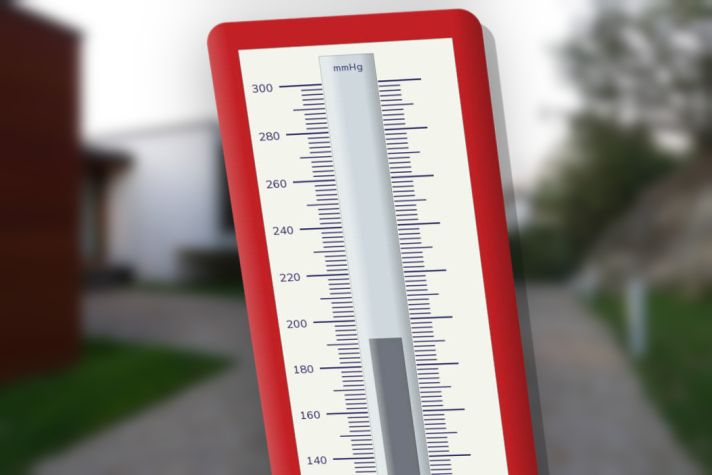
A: **192** mmHg
